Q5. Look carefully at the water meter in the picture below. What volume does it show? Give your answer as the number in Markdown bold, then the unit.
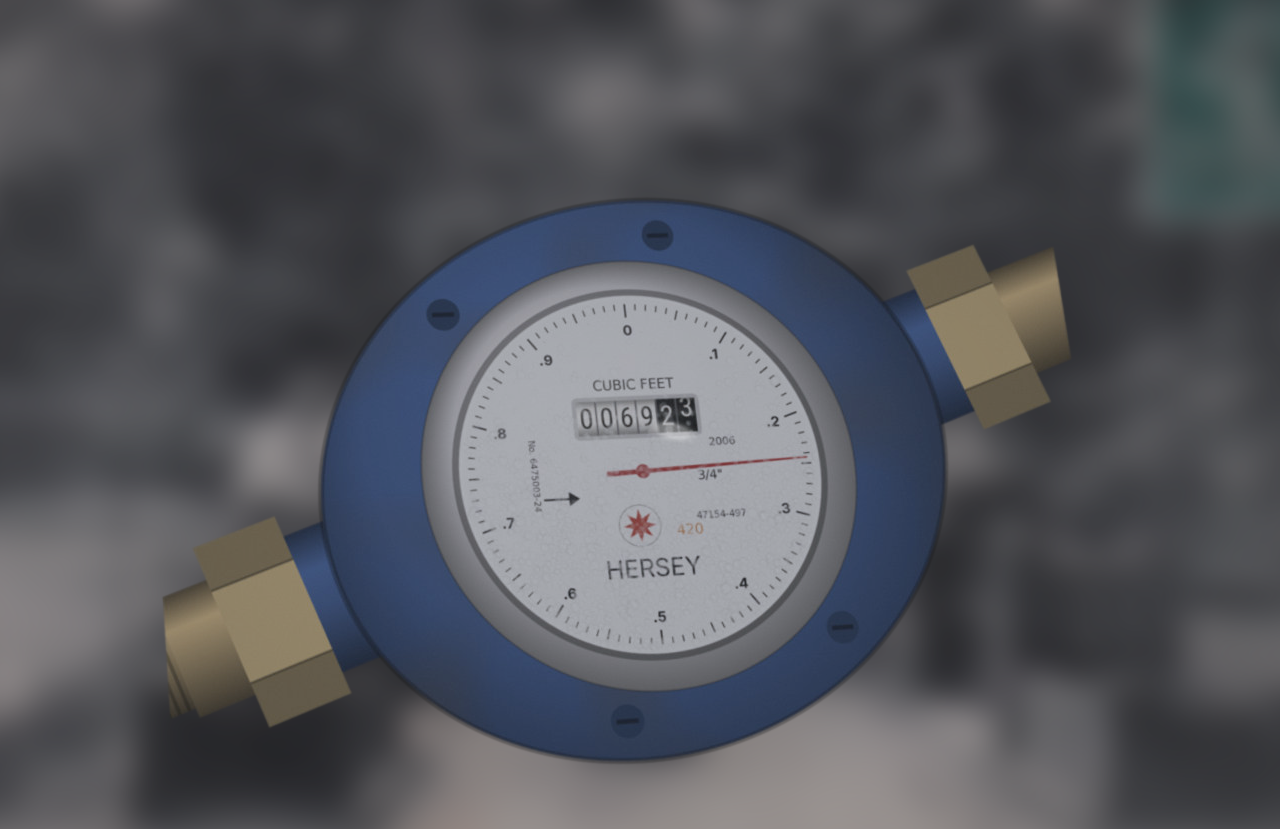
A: **6923.24** ft³
